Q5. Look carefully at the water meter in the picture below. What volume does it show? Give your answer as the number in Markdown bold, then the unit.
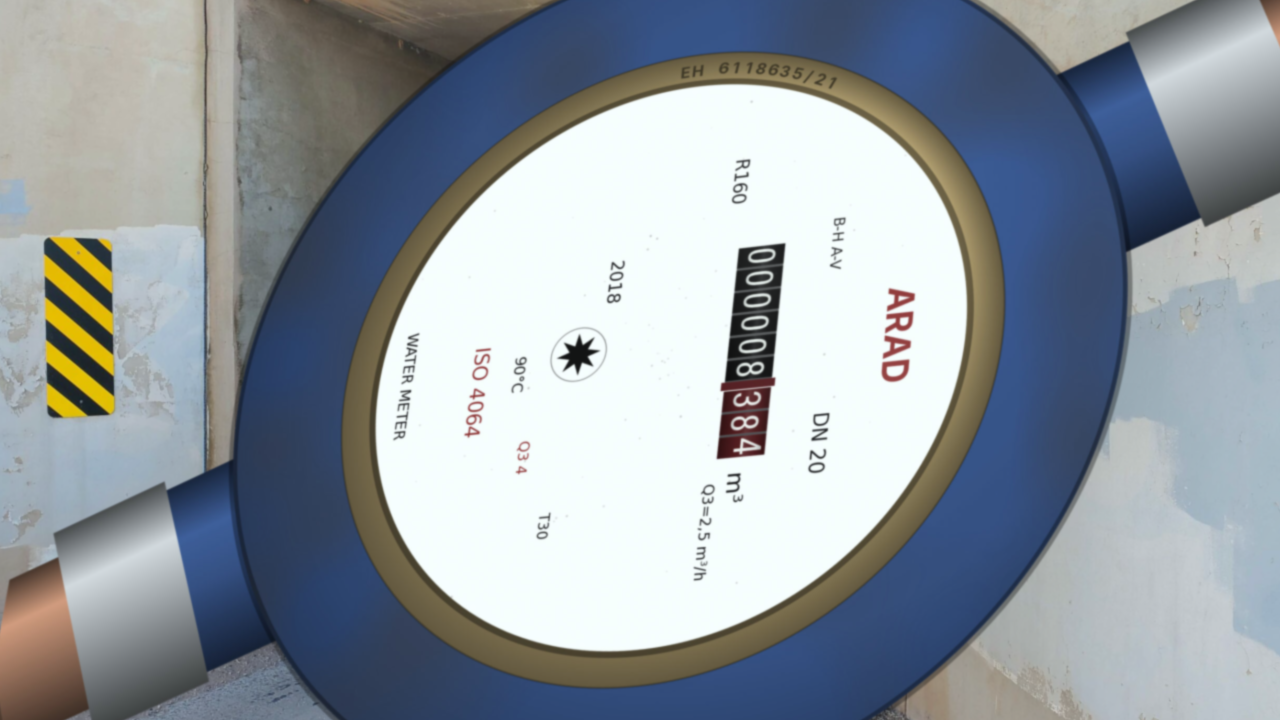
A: **8.384** m³
